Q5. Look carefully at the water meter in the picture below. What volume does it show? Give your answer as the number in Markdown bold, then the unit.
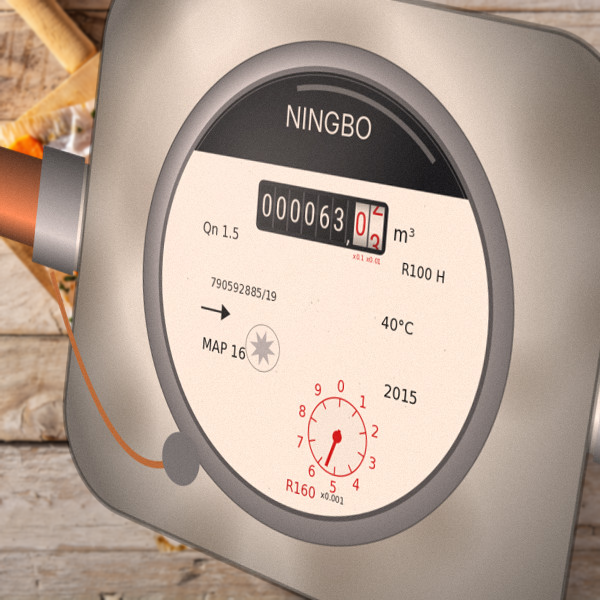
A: **63.025** m³
